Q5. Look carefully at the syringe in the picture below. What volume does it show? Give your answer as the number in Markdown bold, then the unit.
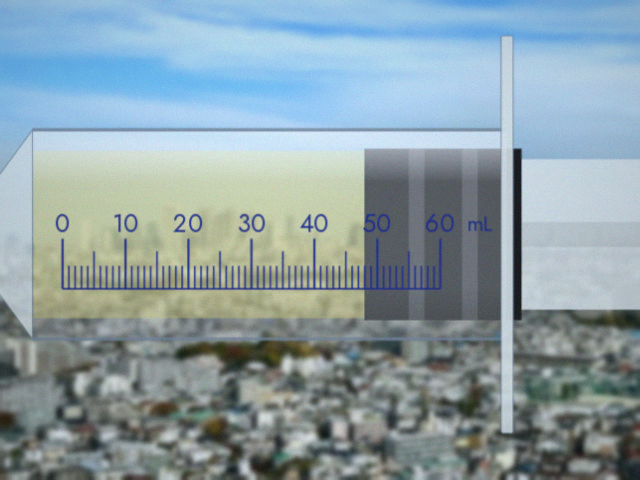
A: **48** mL
